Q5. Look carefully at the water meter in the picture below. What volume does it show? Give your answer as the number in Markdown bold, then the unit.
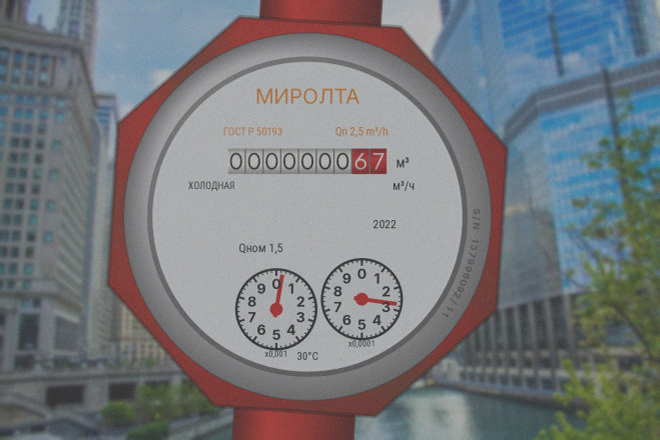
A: **0.6702** m³
